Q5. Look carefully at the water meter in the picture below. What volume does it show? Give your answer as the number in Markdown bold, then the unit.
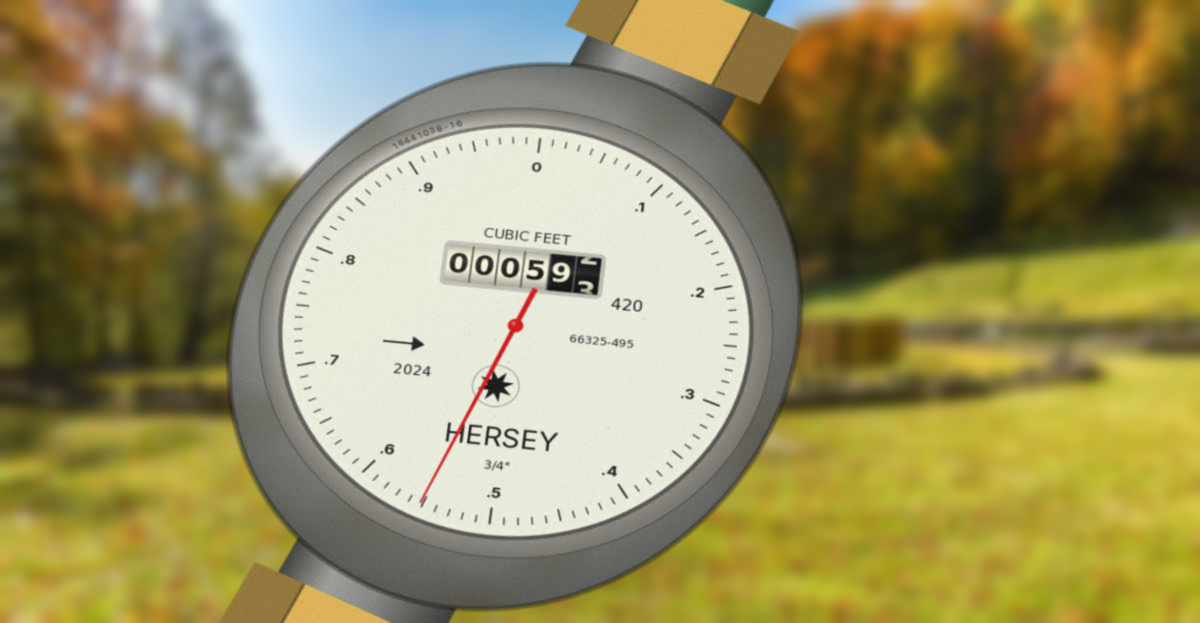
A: **592.55** ft³
